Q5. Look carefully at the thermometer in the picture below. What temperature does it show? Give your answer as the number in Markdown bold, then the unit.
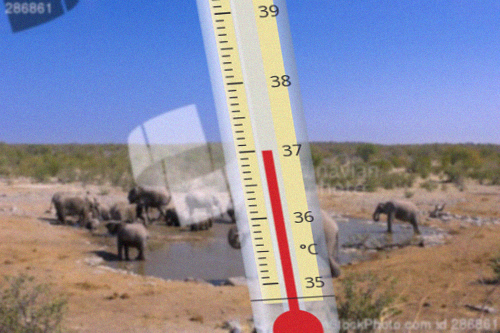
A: **37** °C
